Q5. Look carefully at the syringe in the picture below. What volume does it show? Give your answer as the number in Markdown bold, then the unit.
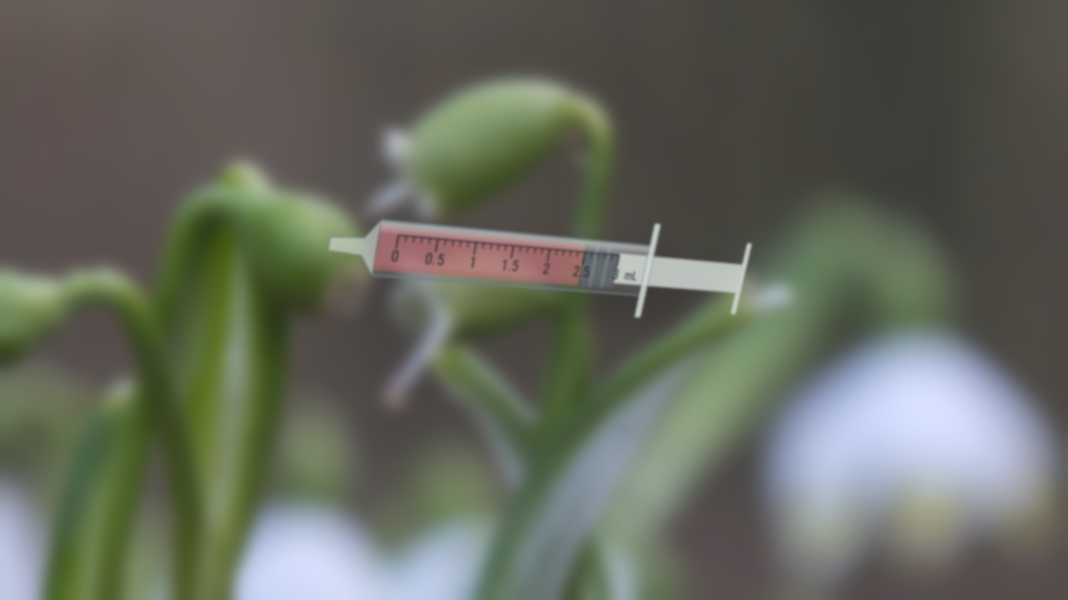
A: **2.5** mL
